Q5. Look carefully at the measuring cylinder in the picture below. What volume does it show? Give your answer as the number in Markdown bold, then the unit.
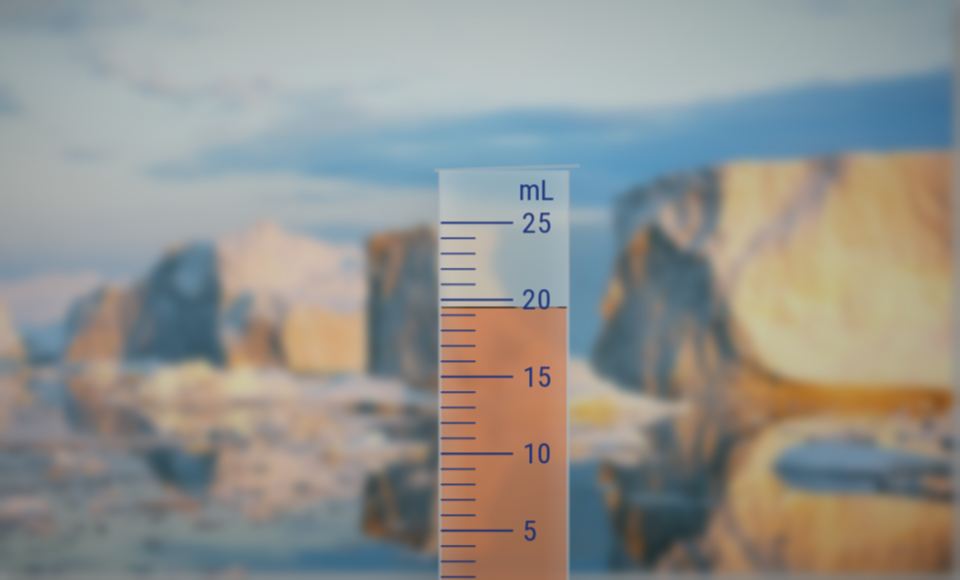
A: **19.5** mL
